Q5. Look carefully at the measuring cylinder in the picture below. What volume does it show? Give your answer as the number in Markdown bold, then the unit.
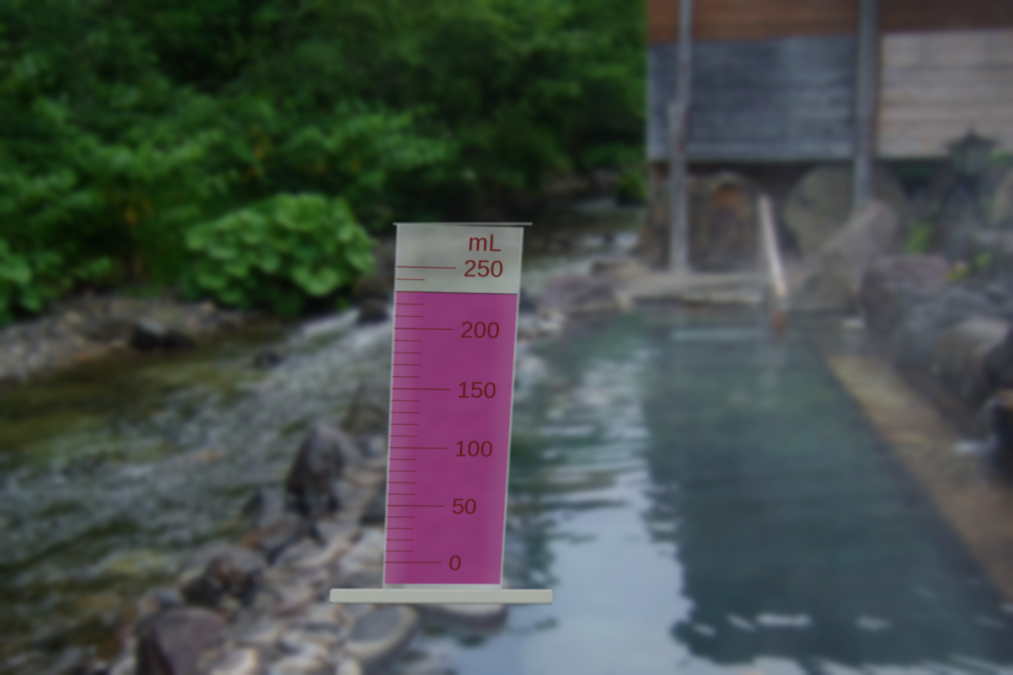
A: **230** mL
